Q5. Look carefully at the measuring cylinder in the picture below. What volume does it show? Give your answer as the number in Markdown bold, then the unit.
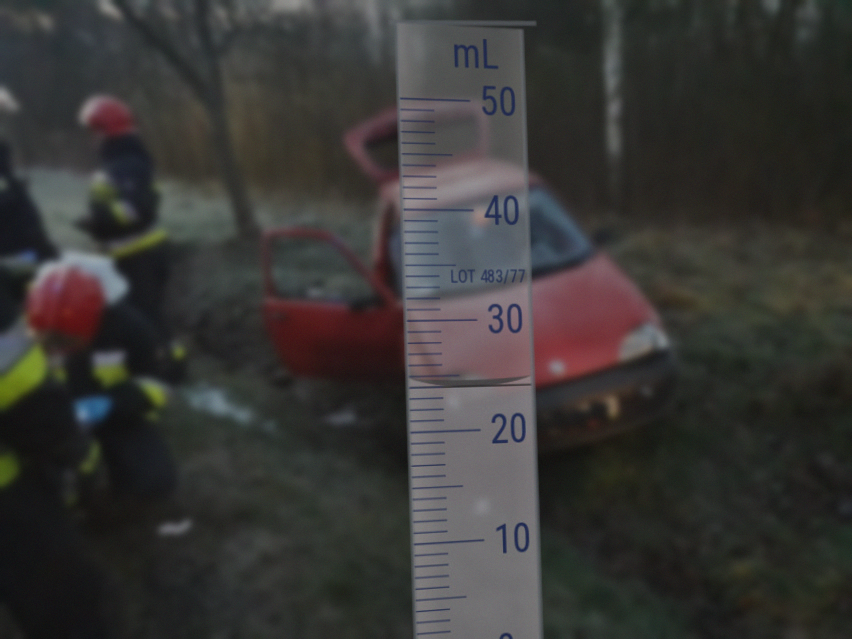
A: **24** mL
